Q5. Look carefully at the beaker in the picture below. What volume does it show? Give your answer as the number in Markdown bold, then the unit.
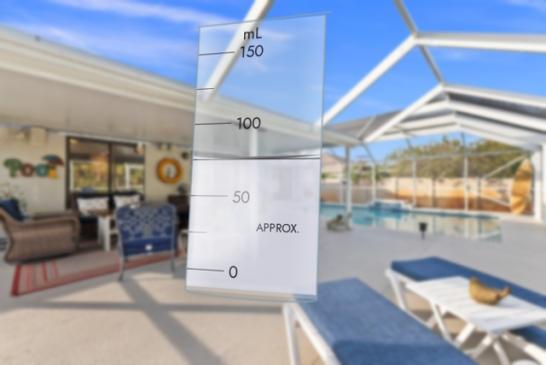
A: **75** mL
